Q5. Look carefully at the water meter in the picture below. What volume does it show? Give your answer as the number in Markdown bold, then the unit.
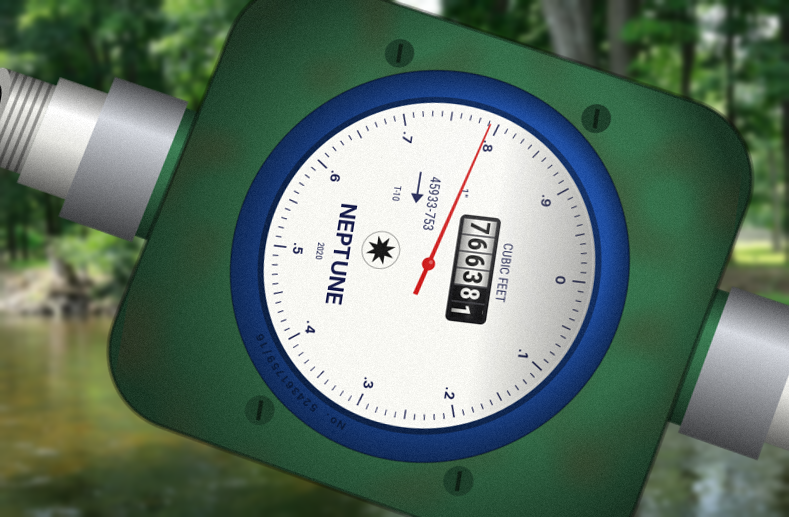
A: **766380.79** ft³
